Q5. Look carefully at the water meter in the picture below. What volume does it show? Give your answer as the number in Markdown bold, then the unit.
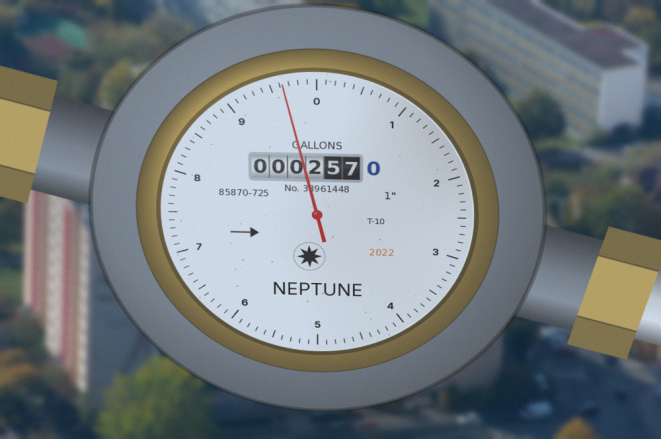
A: **2569.6** gal
